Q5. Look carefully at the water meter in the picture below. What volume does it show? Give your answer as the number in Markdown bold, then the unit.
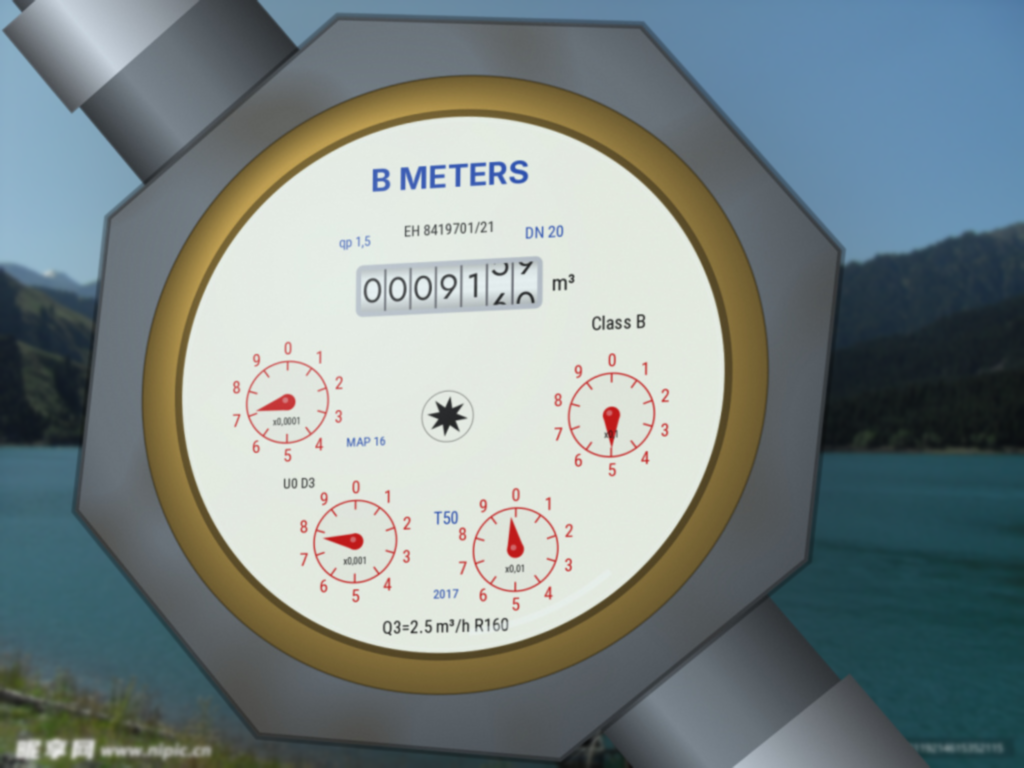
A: **9159.4977** m³
